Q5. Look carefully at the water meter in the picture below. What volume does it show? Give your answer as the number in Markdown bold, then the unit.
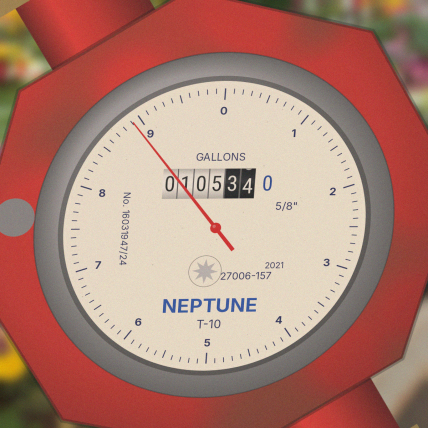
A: **105338.9** gal
